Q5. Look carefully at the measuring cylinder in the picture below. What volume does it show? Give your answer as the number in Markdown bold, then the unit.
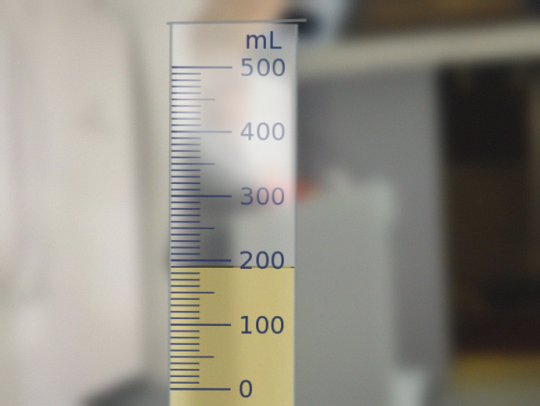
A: **190** mL
